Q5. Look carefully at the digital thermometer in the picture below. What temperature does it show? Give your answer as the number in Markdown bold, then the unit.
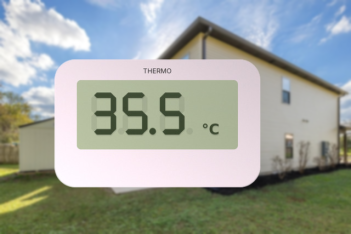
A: **35.5** °C
